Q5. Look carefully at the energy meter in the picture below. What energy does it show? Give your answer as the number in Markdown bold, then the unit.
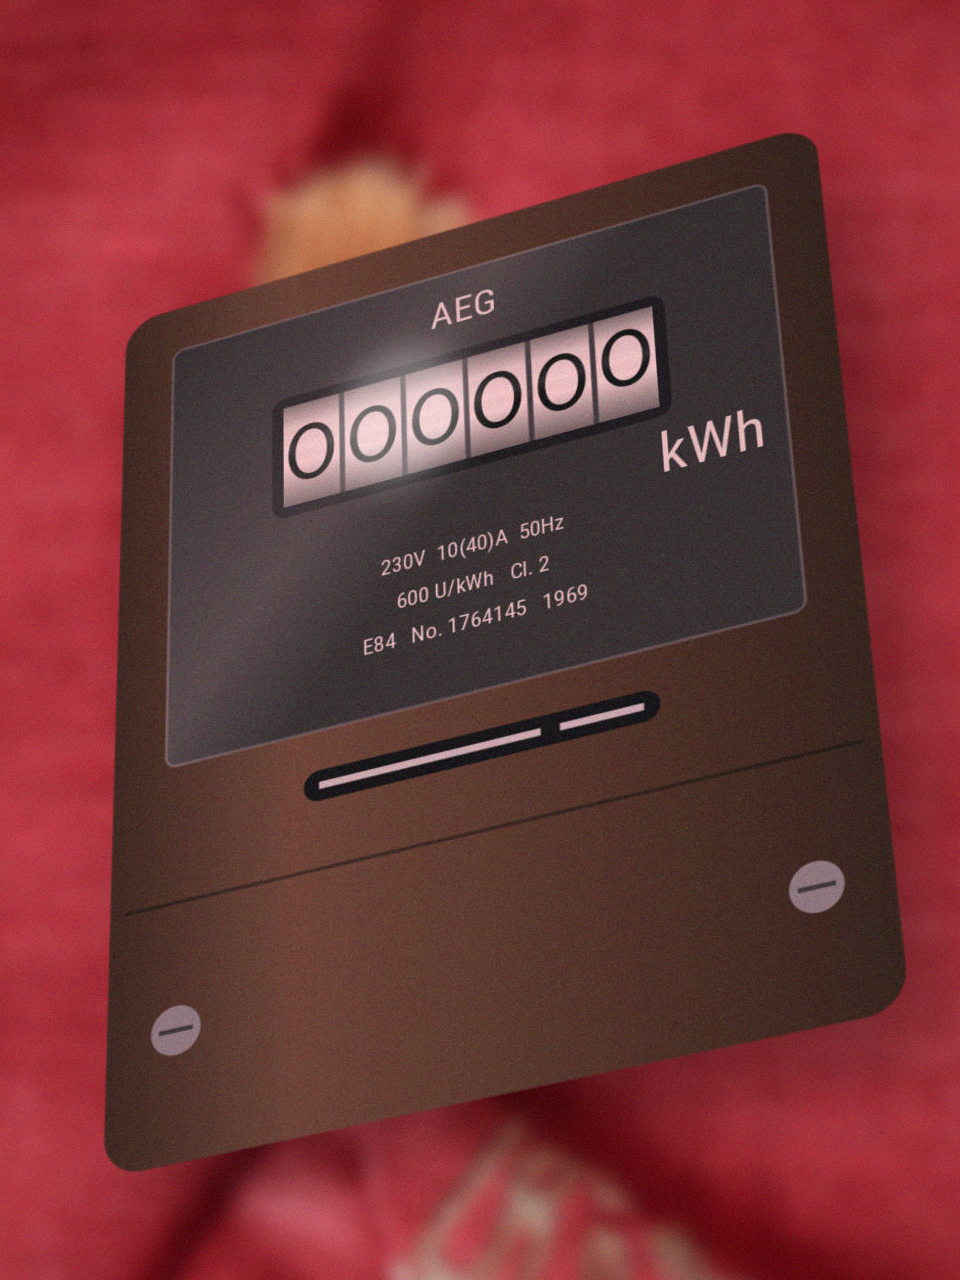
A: **0** kWh
